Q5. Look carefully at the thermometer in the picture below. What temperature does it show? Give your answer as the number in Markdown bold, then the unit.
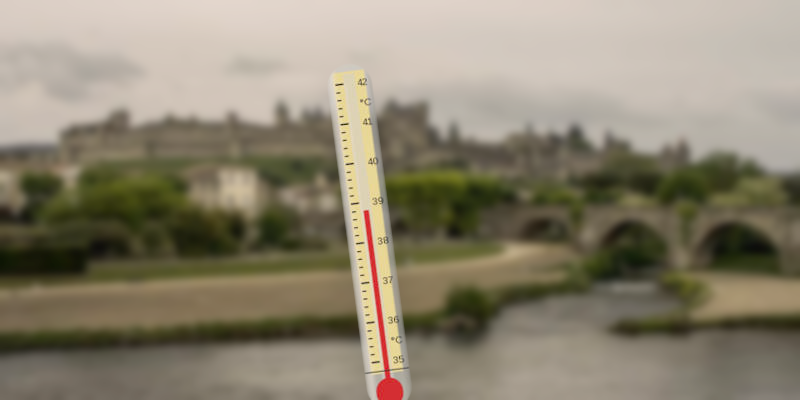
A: **38.8** °C
